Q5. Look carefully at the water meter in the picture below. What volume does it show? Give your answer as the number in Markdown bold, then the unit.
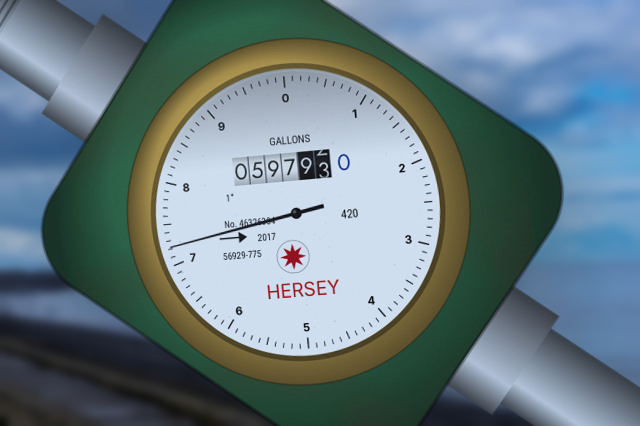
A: **597927.2** gal
